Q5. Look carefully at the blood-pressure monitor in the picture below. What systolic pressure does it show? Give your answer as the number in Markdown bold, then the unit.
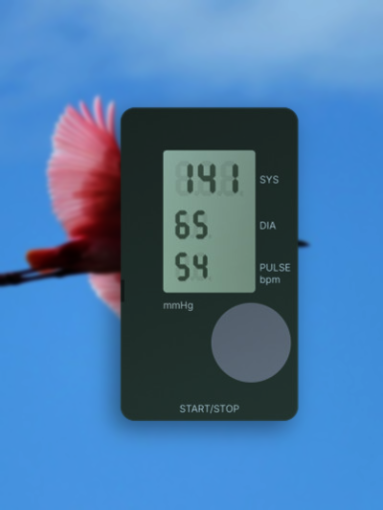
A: **141** mmHg
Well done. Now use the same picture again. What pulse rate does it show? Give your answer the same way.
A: **54** bpm
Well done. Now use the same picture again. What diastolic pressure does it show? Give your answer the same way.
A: **65** mmHg
